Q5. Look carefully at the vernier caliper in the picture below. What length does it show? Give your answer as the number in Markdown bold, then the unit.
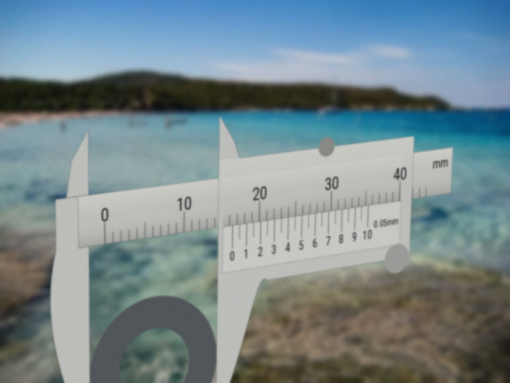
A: **16.4** mm
